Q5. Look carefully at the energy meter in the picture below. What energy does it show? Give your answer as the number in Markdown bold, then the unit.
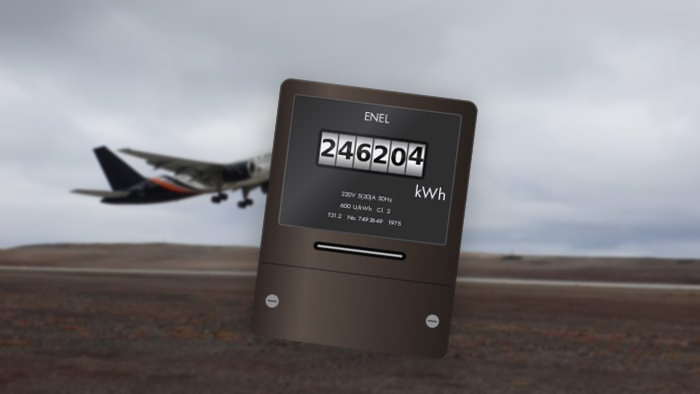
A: **246204** kWh
